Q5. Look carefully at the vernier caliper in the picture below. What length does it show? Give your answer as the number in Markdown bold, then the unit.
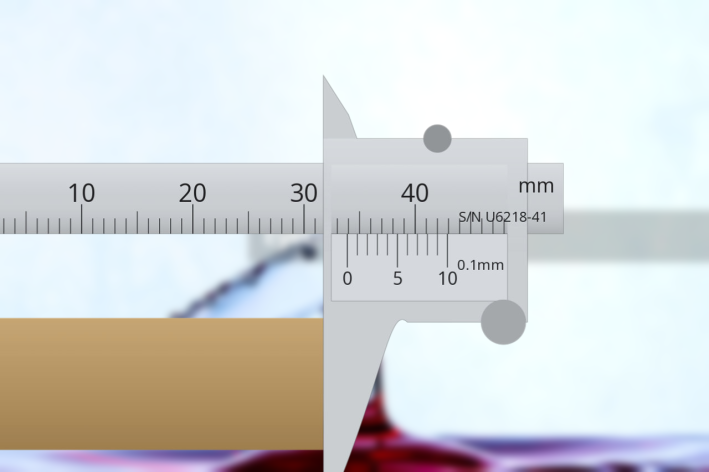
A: **33.9** mm
